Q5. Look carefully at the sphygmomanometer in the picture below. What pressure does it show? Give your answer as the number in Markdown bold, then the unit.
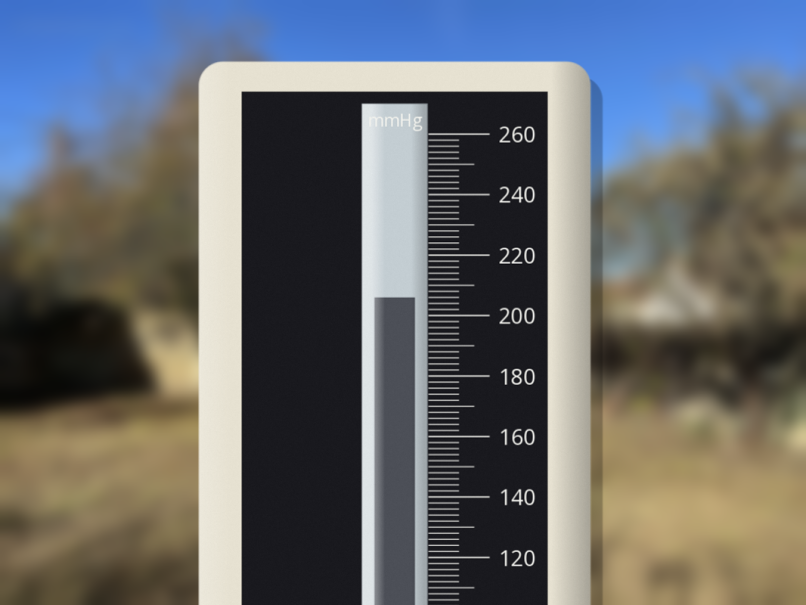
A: **206** mmHg
